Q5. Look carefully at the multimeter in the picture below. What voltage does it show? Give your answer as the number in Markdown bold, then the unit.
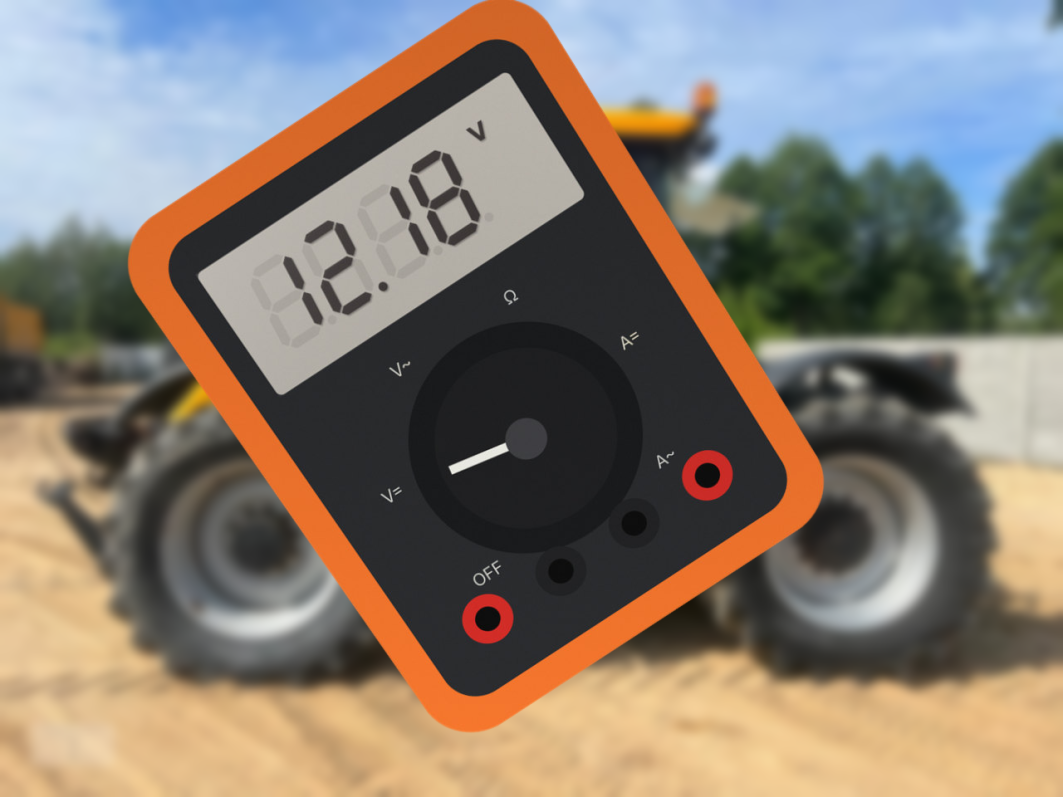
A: **12.18** V
